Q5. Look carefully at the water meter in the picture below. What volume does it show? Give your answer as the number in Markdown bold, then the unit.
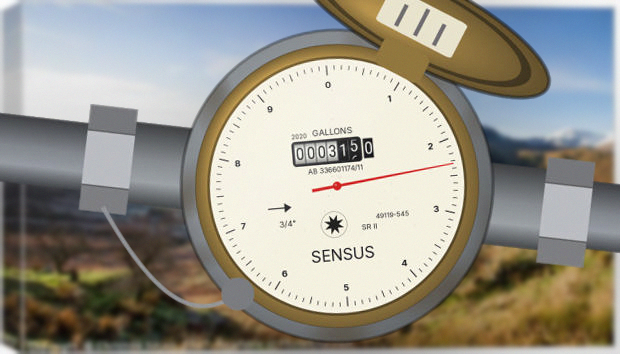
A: **3152.3** gal
